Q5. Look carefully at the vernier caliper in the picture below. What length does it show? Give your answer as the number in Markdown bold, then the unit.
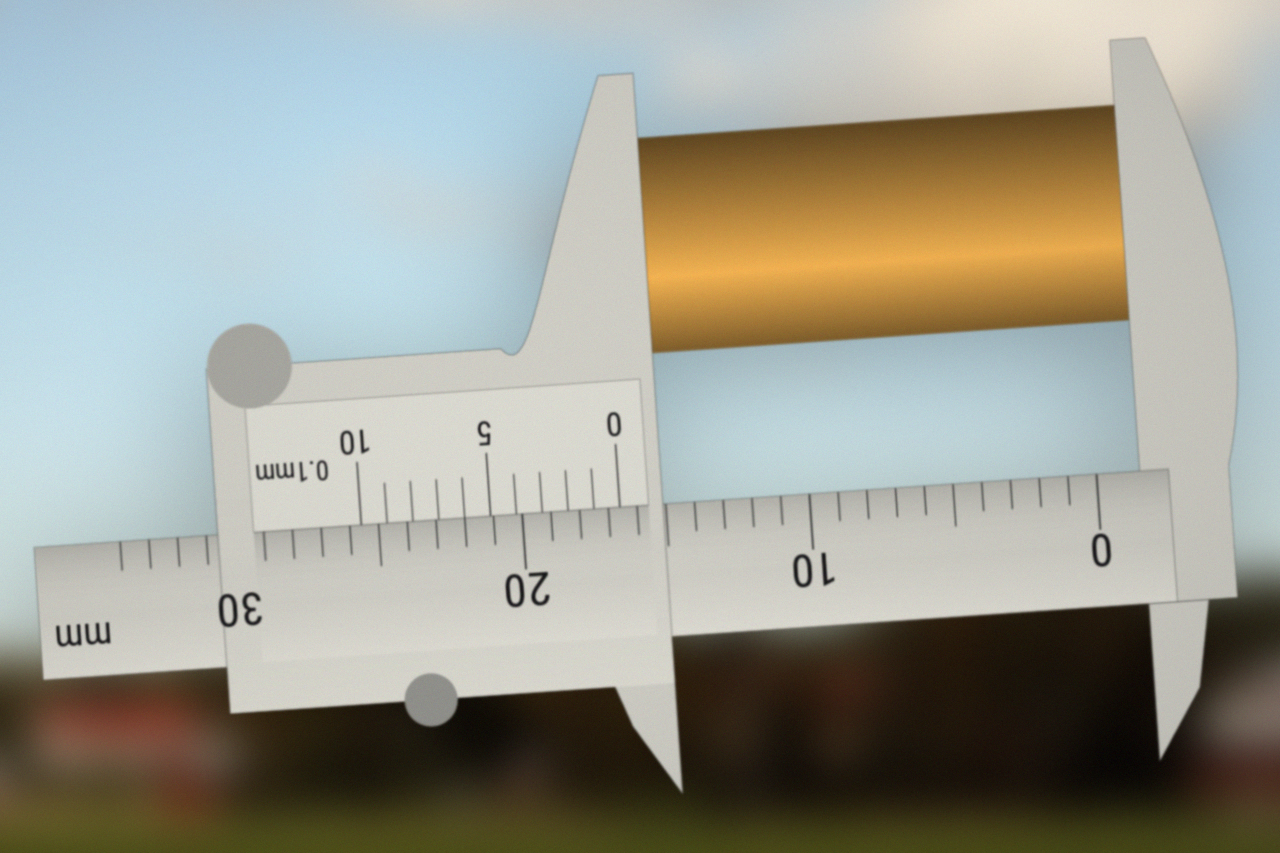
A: **16.6** mm
